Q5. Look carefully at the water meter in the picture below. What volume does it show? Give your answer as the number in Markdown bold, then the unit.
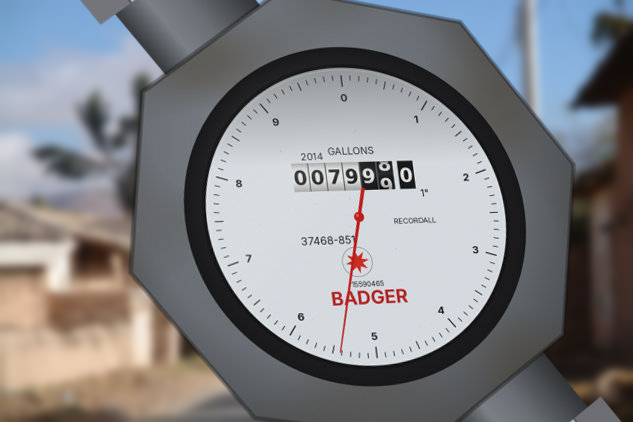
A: **79985.4** gal
